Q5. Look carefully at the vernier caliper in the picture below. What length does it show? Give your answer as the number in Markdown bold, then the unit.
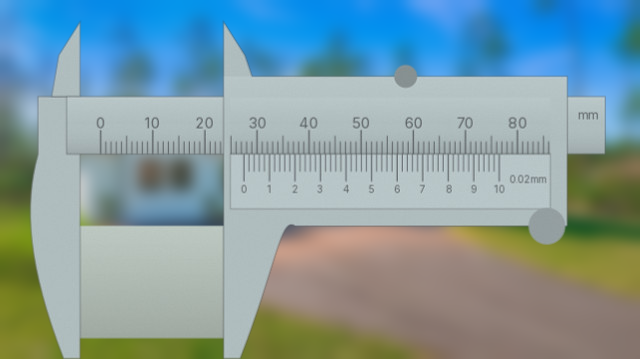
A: **27.5** mm
